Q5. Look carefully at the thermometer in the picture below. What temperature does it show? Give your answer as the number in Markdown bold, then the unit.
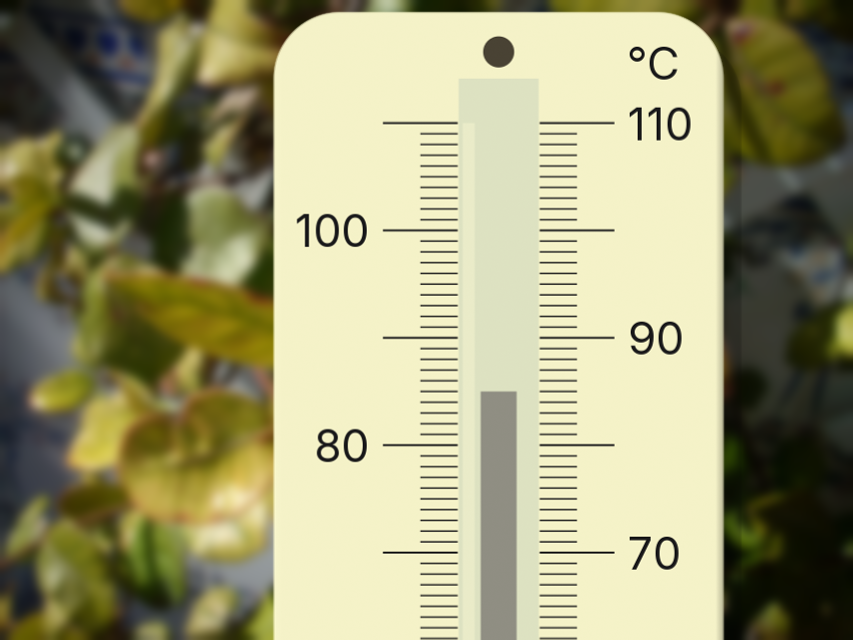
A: **85** °C
